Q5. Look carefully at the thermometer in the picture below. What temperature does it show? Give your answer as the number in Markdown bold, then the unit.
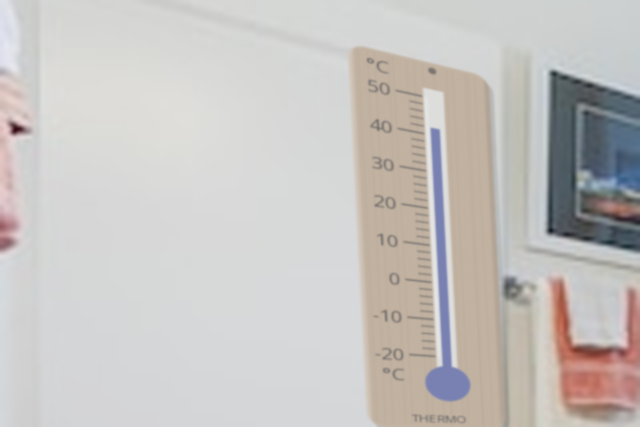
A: **42** °C
